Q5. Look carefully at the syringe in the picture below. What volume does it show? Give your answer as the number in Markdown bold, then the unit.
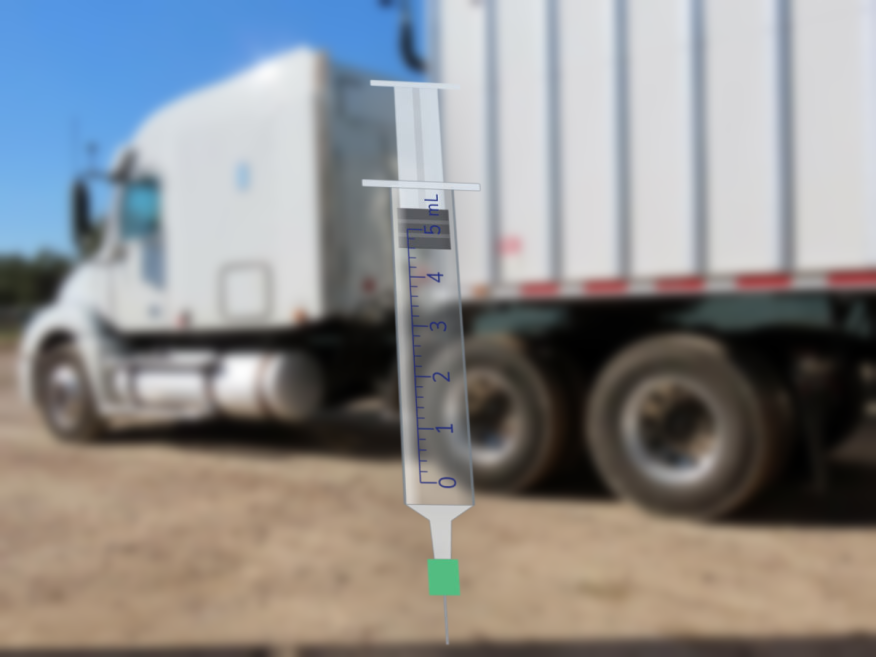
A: **4.6** mL
